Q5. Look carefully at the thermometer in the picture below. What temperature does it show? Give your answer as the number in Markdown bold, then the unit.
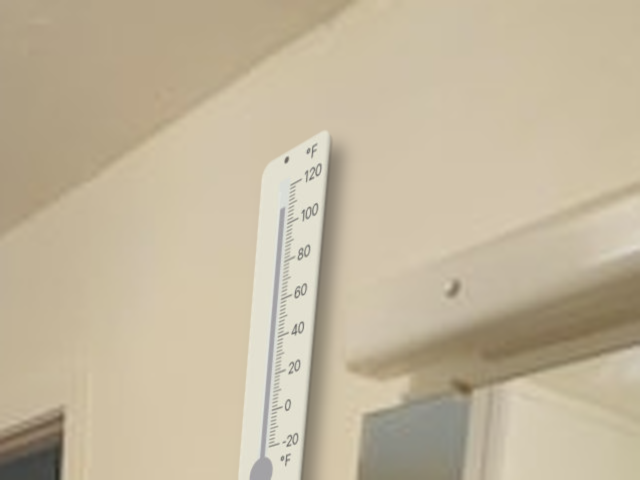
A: **110** °F
